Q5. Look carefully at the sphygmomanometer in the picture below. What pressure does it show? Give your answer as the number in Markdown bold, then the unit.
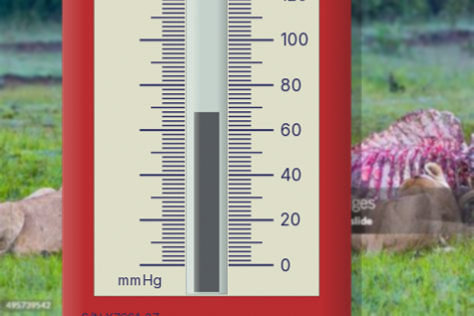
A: **68** mmHg
